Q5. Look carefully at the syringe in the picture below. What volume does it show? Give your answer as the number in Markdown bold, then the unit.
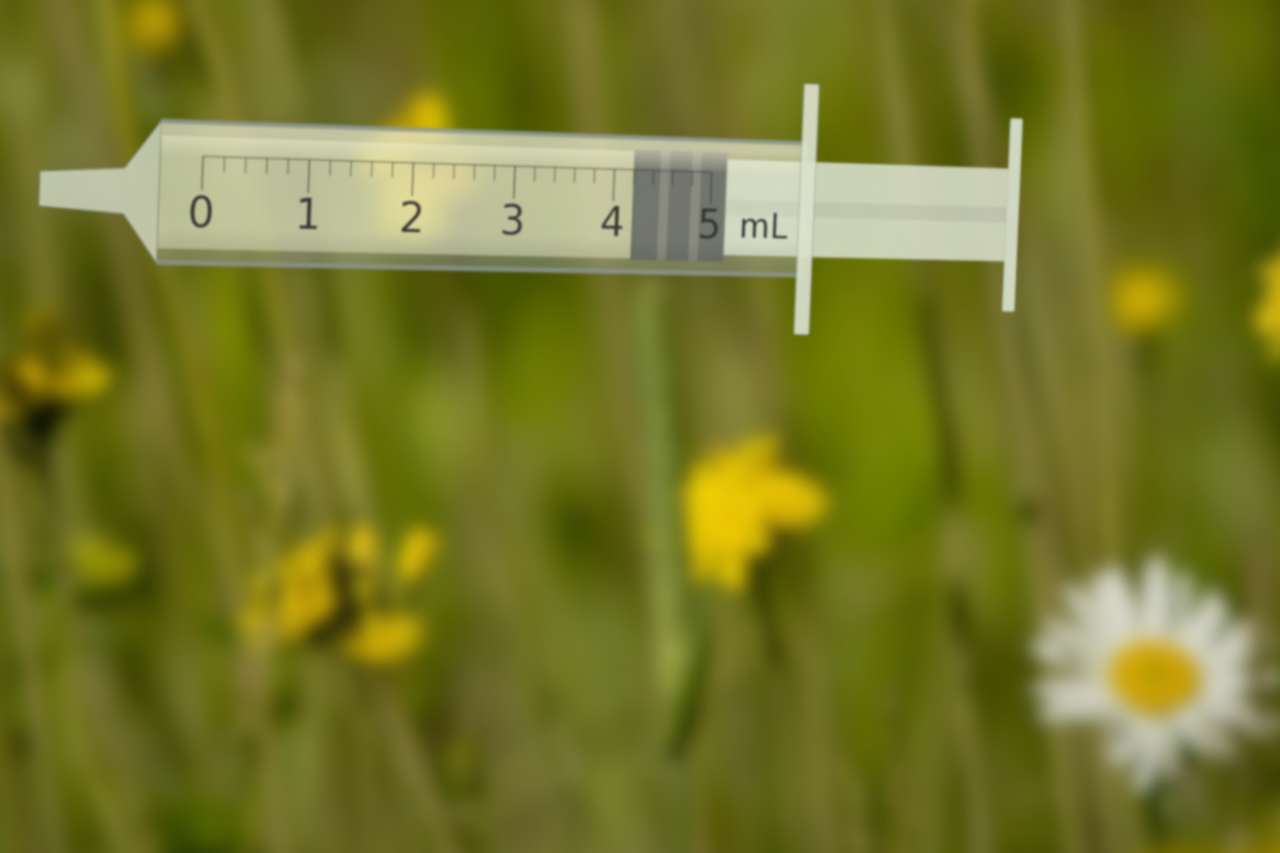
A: **4.2** mL
